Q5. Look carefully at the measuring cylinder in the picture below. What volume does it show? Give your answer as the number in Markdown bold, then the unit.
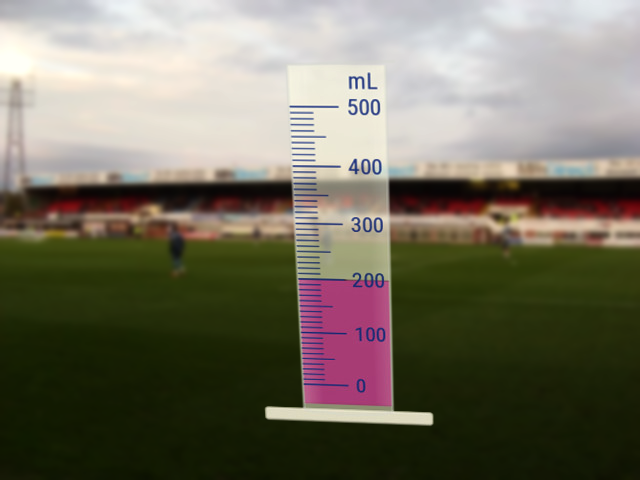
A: **200** mL
